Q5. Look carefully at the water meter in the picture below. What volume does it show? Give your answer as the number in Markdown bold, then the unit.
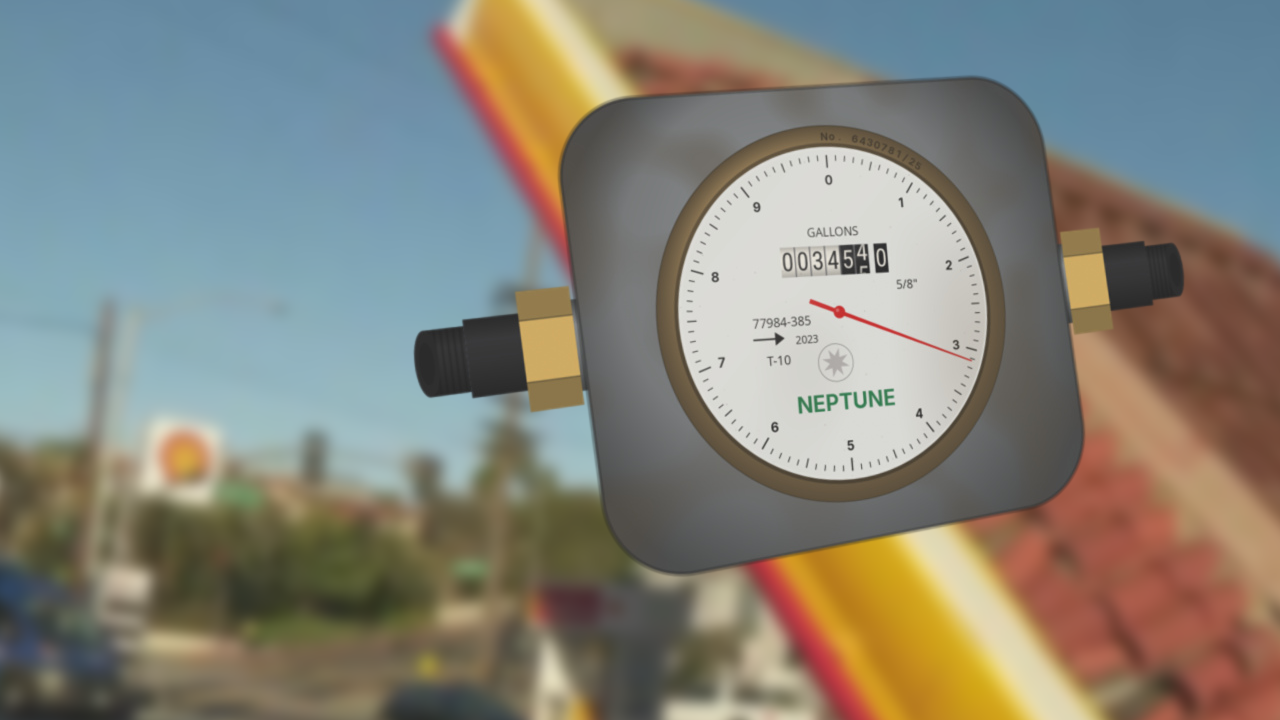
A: **34543.1** gal
